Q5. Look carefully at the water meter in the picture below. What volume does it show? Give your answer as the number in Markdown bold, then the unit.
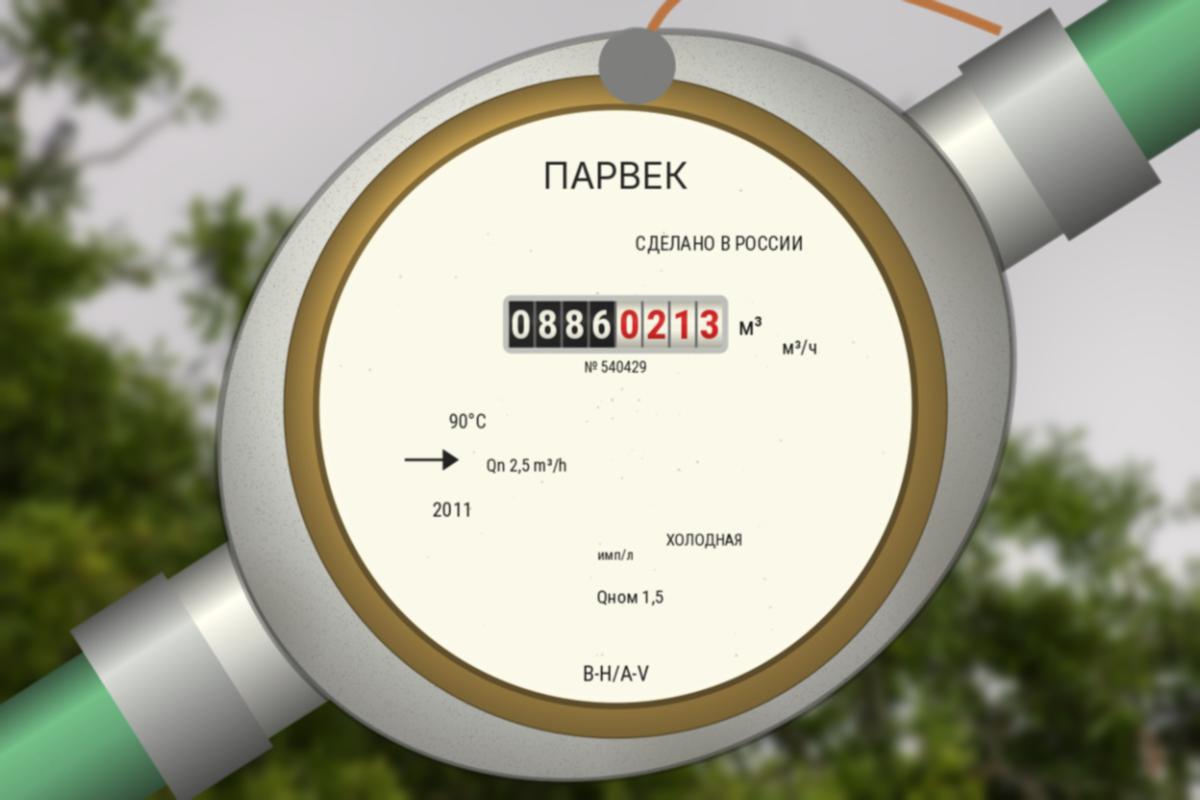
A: **886.0213** m³
